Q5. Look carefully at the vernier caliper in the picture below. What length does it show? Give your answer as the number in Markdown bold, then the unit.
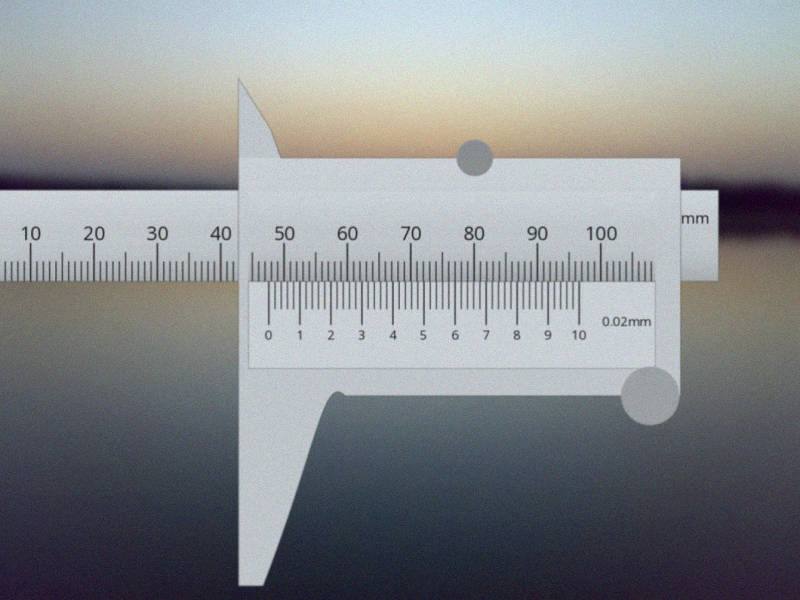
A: **47.6** mm
